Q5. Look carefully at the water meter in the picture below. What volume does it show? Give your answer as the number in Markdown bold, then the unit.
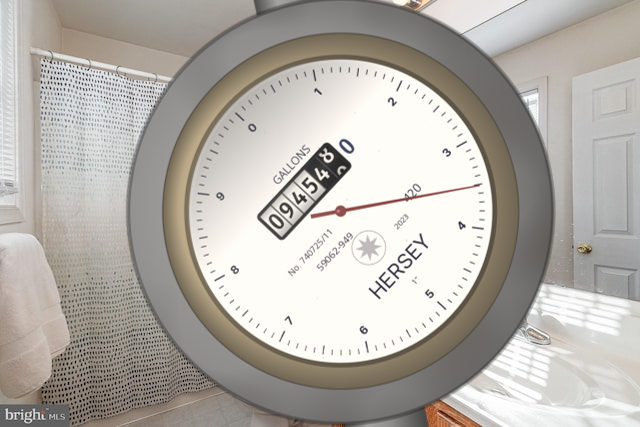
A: **945483.5** gal
